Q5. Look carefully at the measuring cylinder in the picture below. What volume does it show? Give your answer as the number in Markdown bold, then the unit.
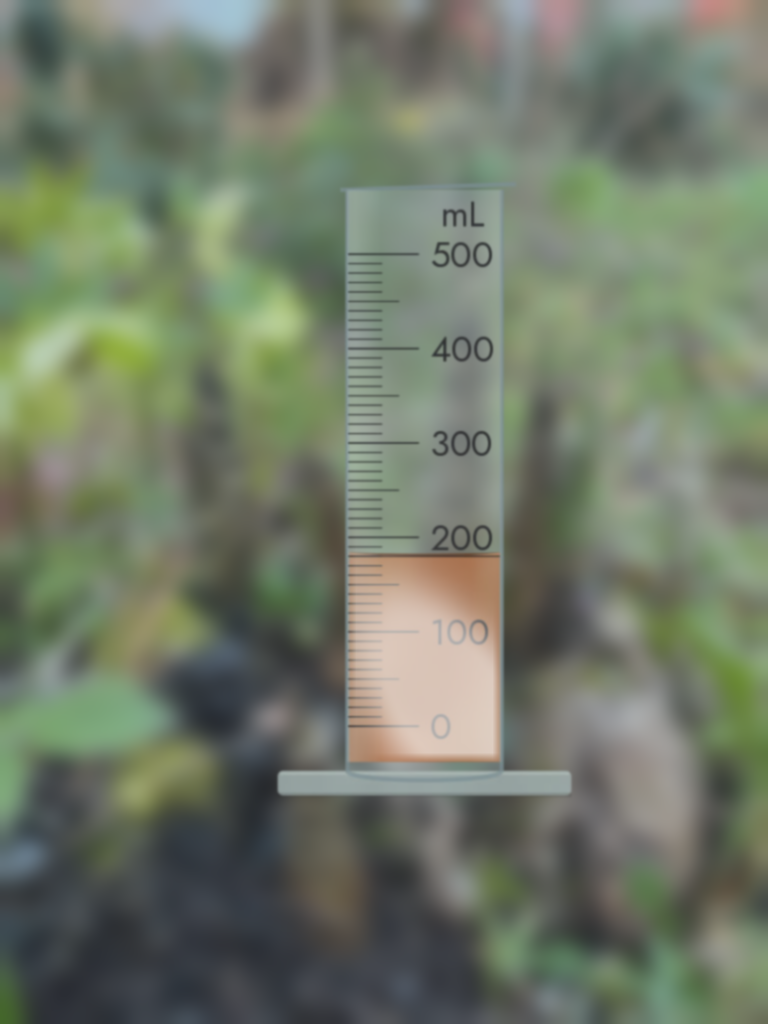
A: **180** mL
